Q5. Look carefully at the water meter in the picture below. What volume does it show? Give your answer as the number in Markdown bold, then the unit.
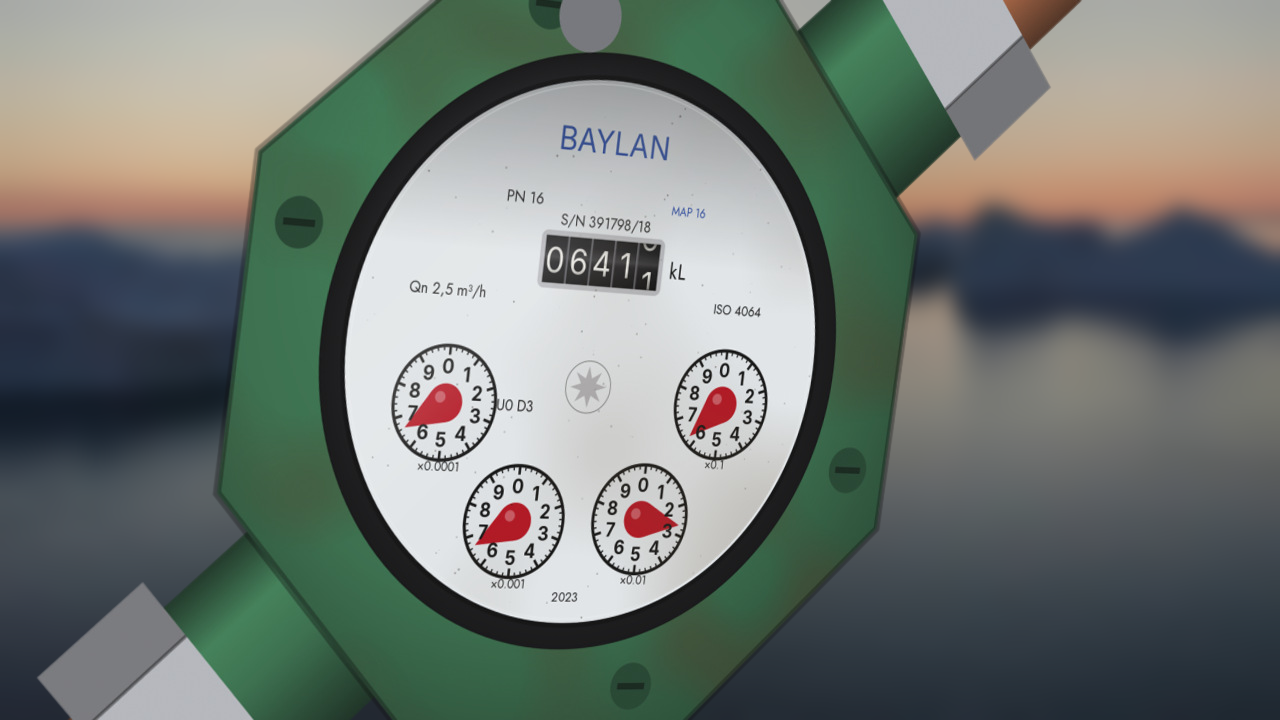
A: **6410.6266** kL
